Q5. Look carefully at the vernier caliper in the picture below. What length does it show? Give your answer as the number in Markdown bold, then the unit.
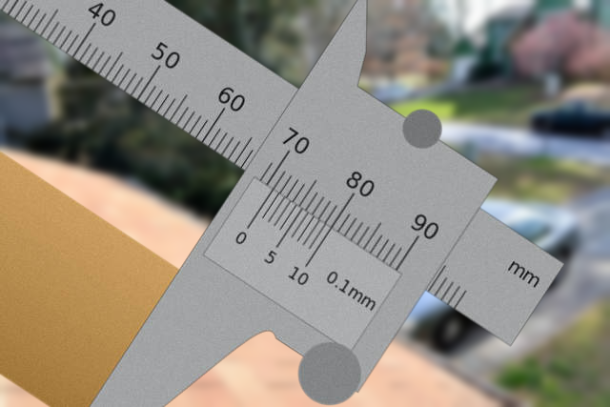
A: **71.0** mm
